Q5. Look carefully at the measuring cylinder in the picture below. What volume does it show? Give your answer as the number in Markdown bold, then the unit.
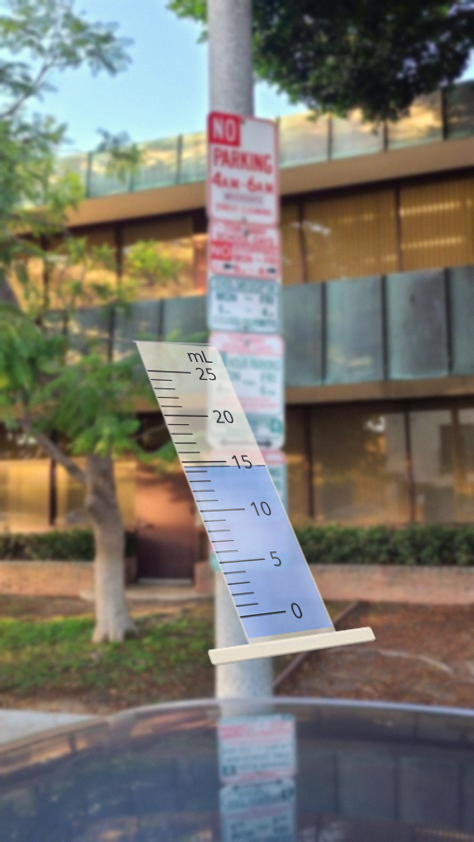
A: **14.5** mL
